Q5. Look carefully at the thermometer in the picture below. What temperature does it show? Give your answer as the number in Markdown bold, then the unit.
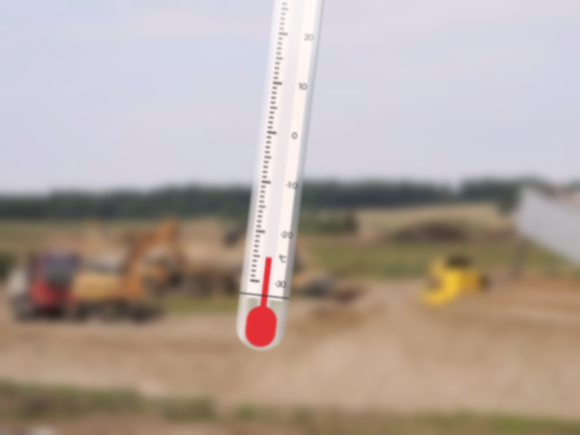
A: **-25** °C
